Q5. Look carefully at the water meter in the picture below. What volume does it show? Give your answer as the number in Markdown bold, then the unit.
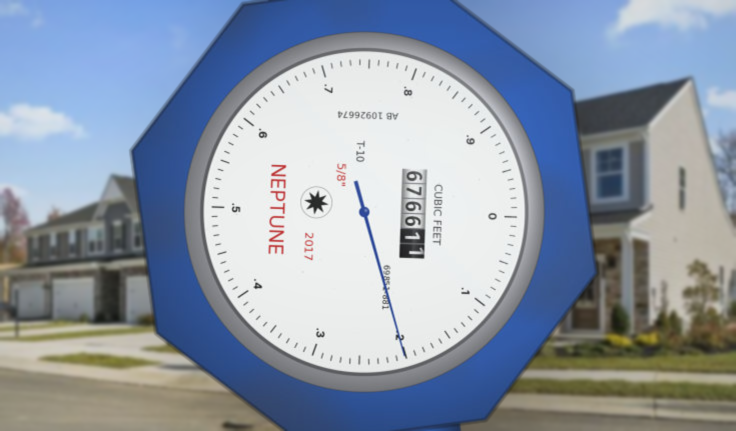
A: **676611.20** ft³
